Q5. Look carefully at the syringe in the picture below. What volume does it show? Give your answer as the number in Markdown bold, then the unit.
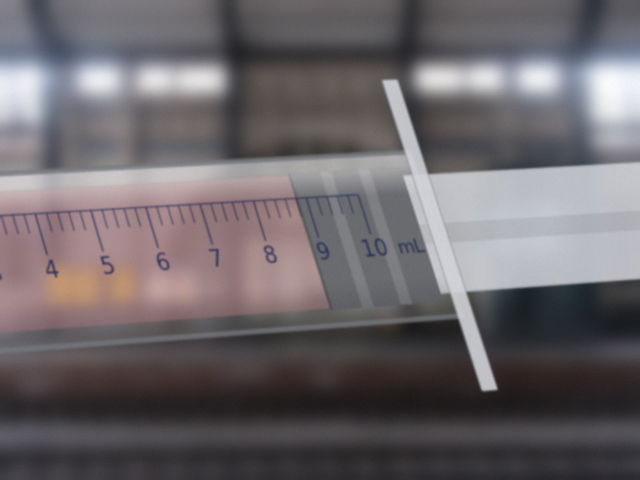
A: **8.8** mL
